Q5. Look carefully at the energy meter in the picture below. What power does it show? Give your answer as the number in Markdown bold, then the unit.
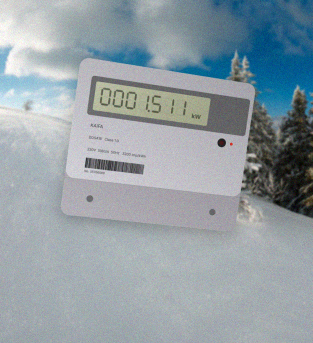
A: **1.511** kW
